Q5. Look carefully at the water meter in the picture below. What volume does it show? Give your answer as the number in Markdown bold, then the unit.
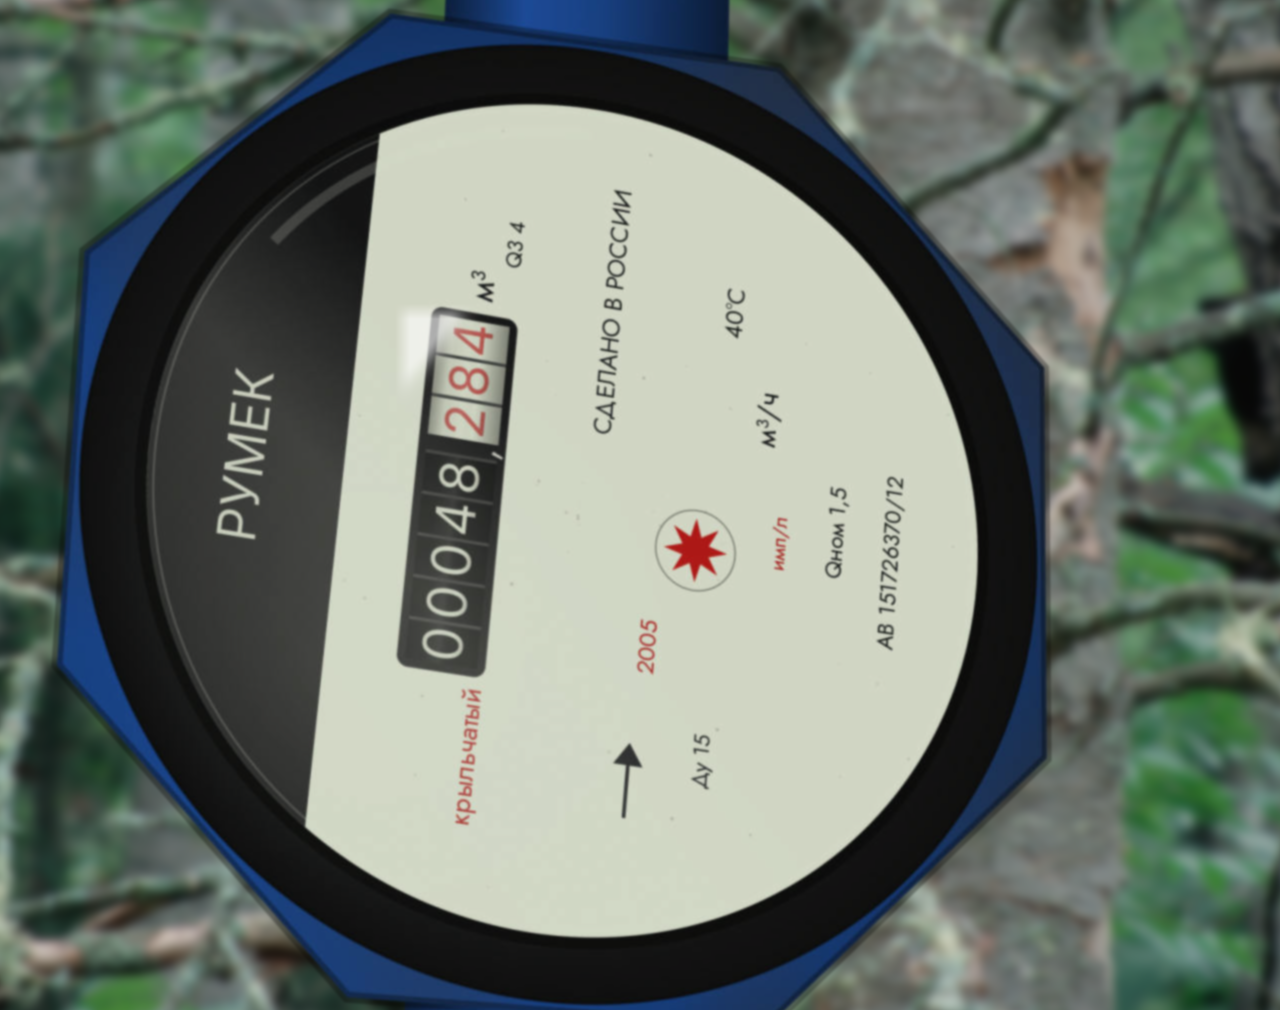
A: **48.284** m³
